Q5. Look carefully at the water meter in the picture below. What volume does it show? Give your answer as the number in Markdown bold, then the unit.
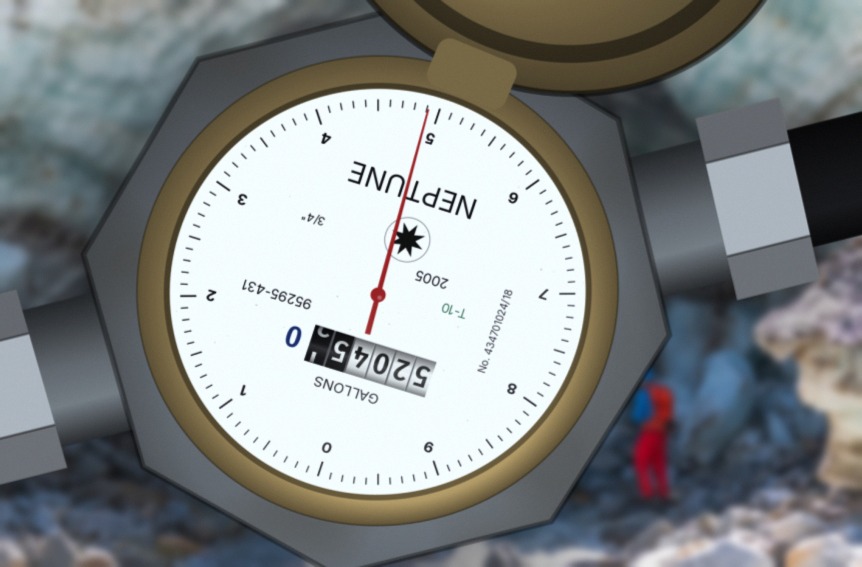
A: **5204514.9** gal
